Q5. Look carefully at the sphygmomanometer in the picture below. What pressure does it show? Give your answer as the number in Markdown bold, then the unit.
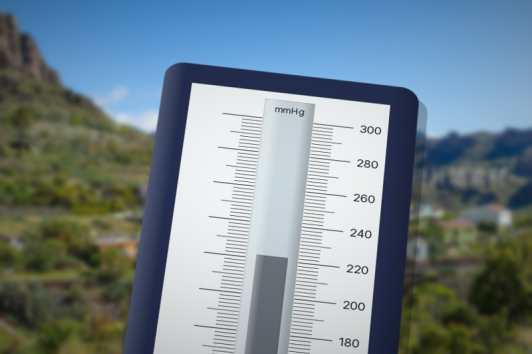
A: **222** mmHg
